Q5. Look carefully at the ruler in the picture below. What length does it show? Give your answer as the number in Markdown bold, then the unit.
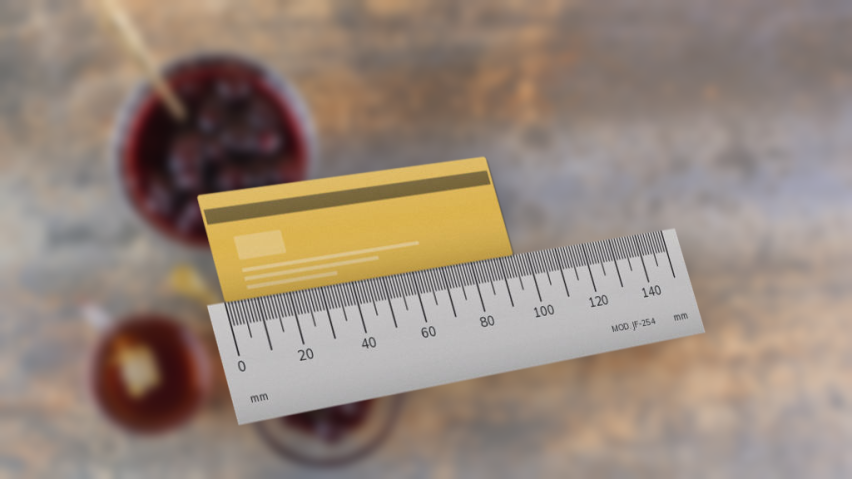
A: **95** mm
